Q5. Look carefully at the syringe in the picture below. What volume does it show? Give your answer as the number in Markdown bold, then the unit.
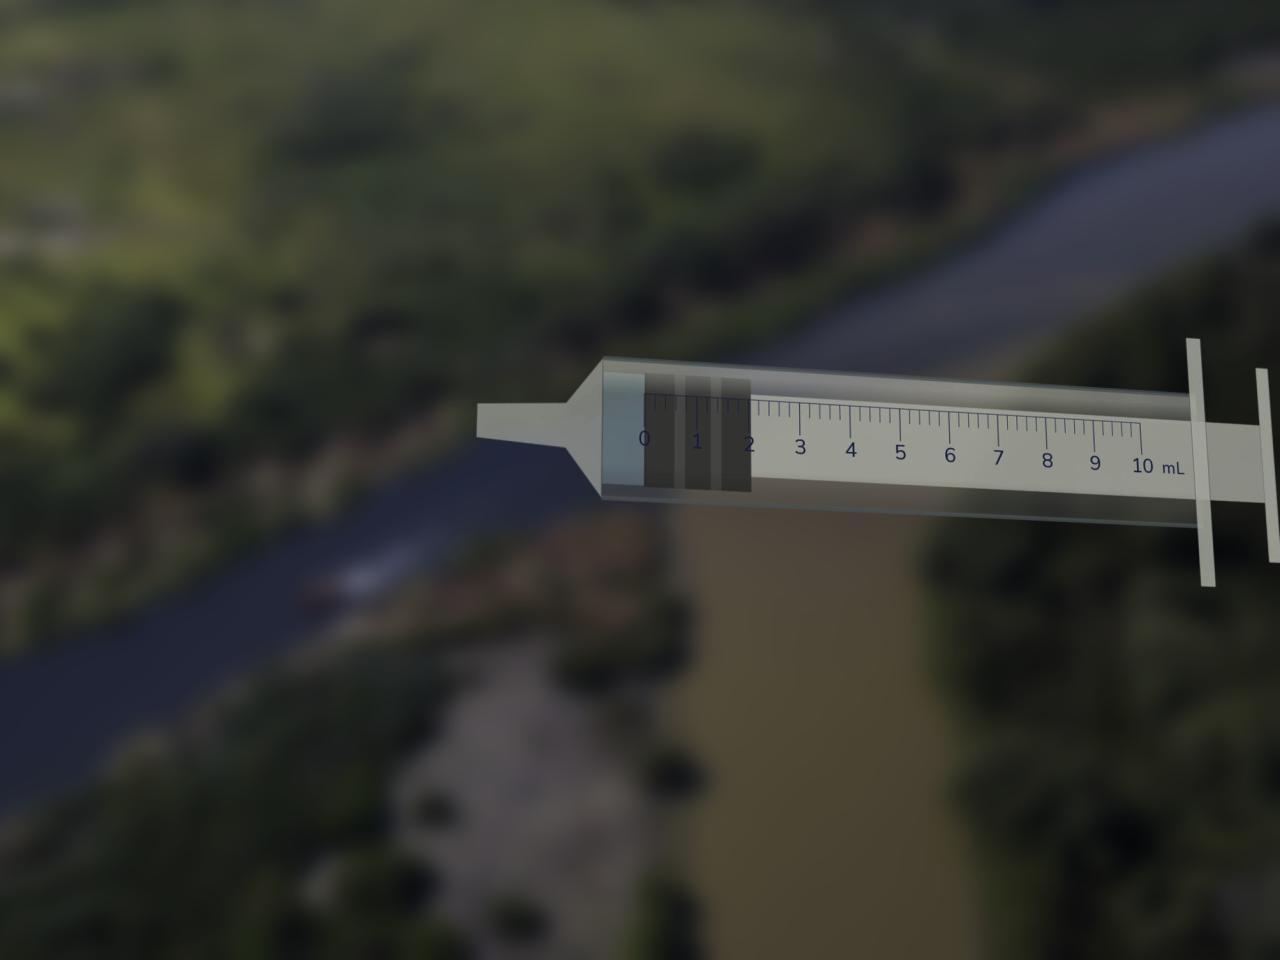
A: **0** mL
